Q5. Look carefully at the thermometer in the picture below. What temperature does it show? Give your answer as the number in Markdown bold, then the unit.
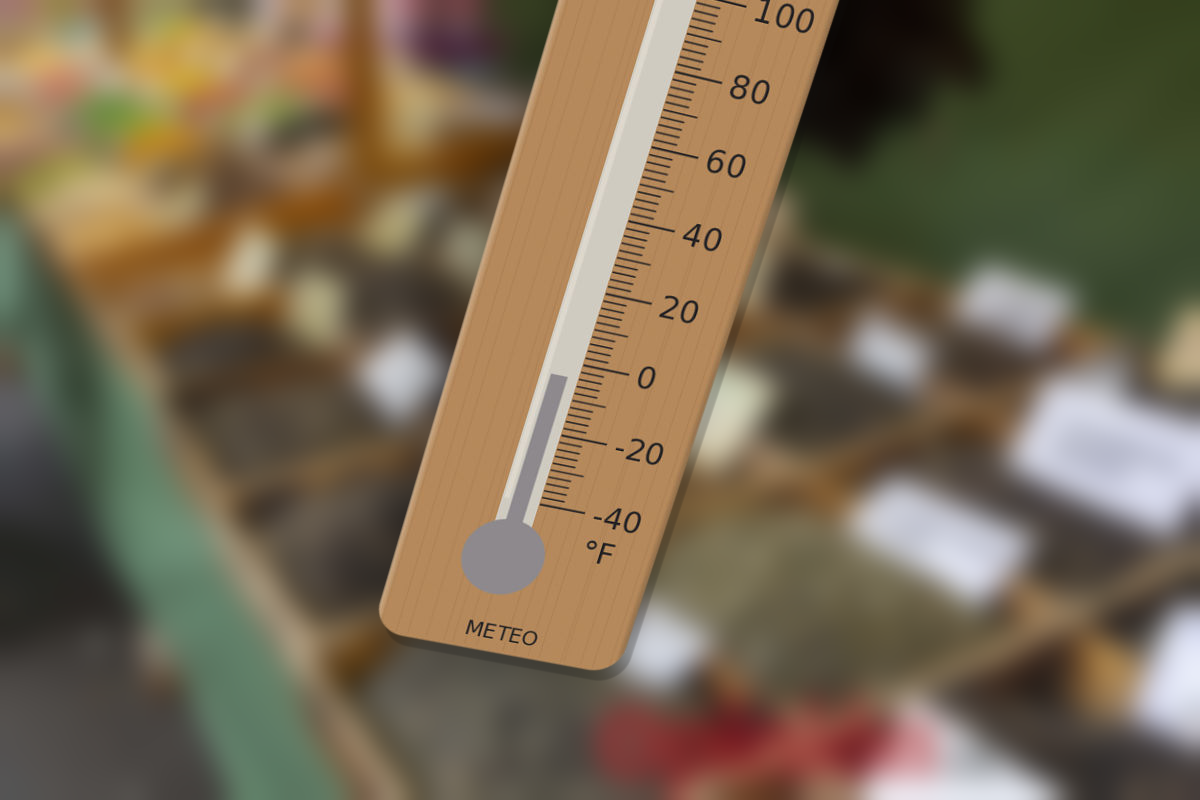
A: **-4** °F
